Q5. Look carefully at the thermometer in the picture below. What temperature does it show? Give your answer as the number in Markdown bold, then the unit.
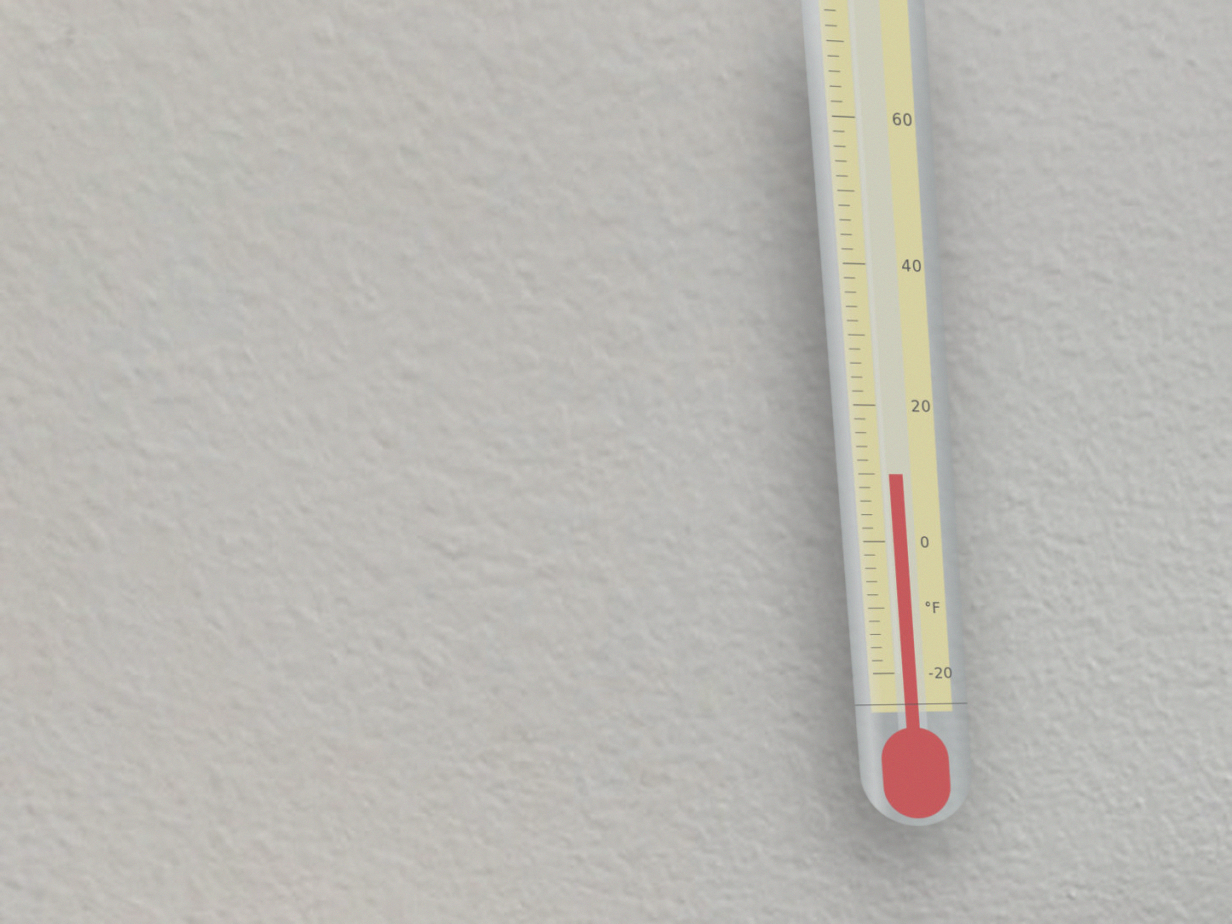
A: **10** °F
